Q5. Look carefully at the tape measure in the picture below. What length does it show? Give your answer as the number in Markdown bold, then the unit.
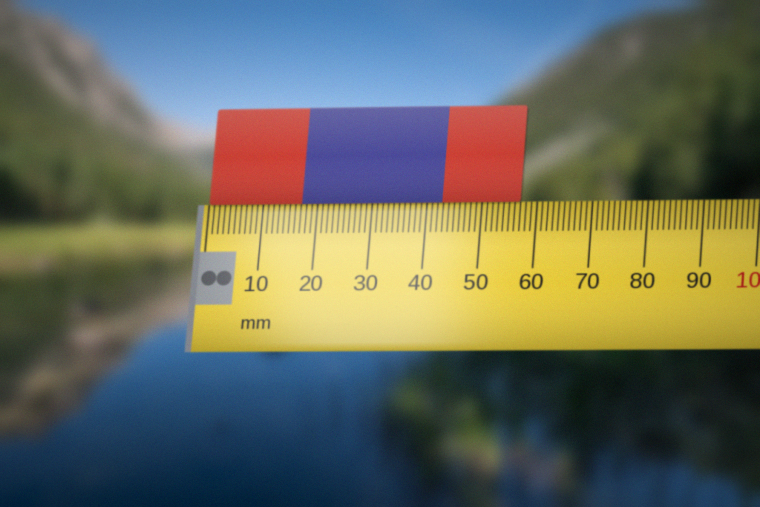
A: **57** mm
